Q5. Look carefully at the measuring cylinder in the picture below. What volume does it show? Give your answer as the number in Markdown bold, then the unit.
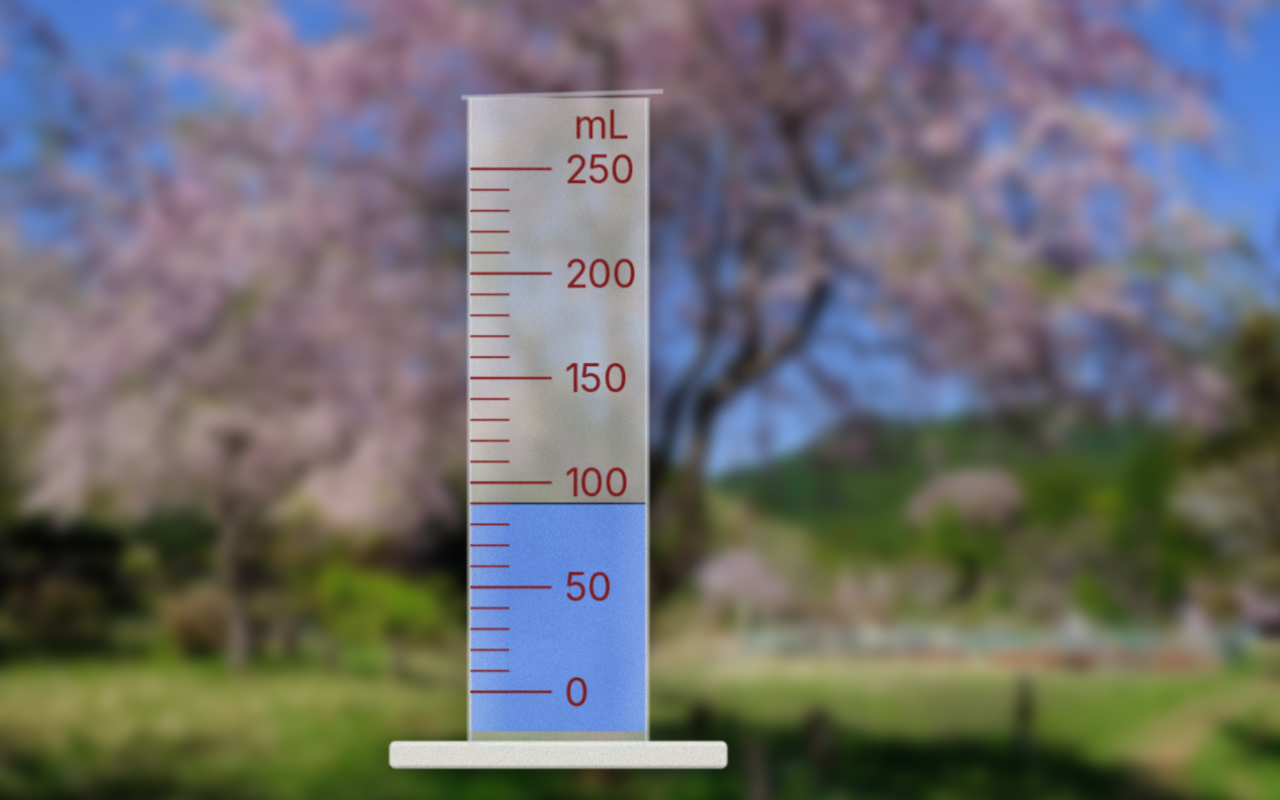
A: **90** mL
